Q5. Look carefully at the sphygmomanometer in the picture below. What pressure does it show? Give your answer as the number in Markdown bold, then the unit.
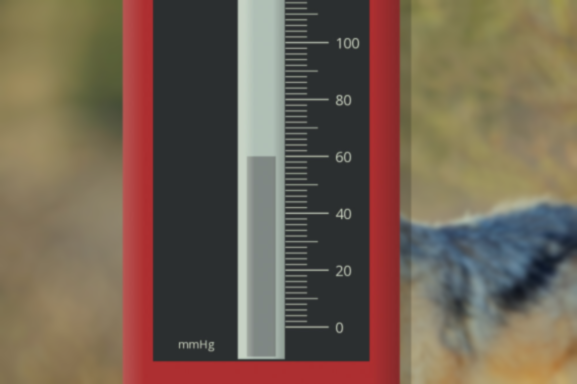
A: **60** mmHg
